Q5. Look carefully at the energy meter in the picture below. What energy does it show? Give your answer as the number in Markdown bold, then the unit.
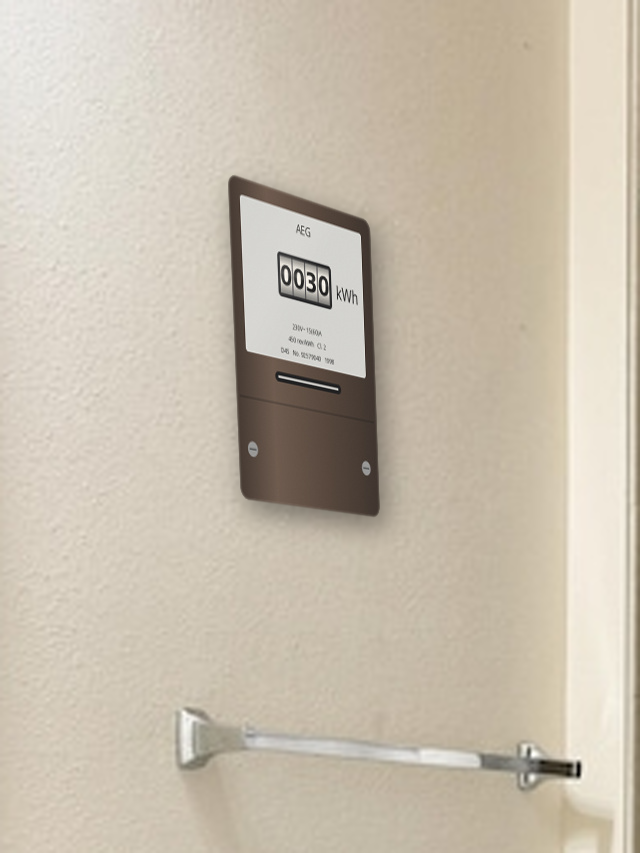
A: **30** kWh
